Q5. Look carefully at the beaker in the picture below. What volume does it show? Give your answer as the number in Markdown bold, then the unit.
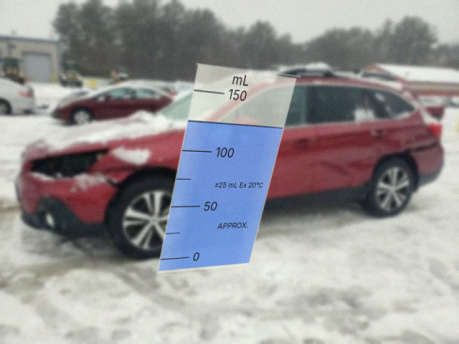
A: **125** mL
